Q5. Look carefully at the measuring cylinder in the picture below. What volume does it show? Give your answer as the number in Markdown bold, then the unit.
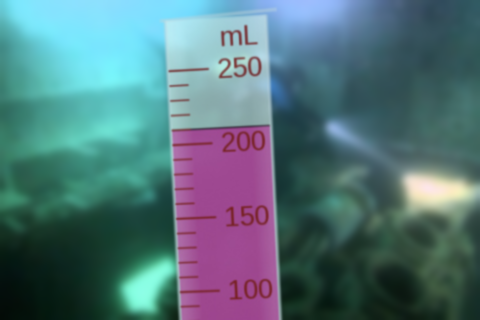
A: **210** mL
